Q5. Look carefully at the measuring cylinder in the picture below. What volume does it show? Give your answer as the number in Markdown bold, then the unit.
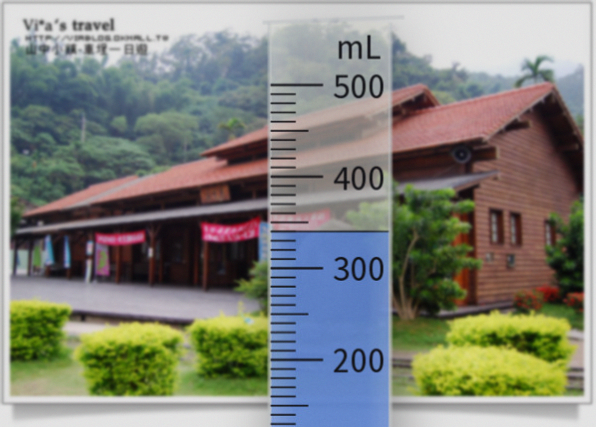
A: **340** mL
